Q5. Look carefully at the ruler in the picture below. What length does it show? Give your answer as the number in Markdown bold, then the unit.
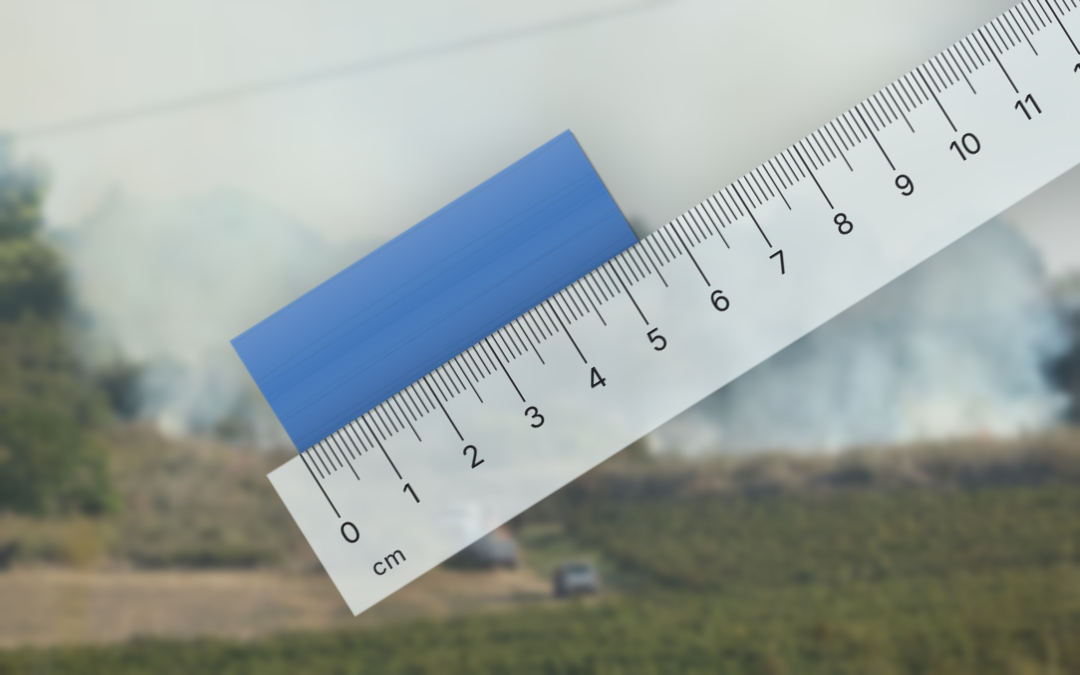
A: **5.5** cm
